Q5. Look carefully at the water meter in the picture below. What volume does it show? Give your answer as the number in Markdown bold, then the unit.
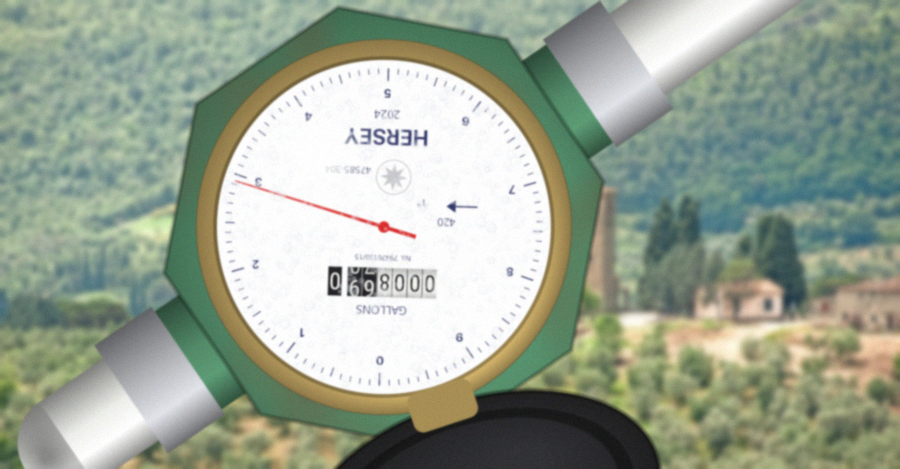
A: **8692.9** gal
